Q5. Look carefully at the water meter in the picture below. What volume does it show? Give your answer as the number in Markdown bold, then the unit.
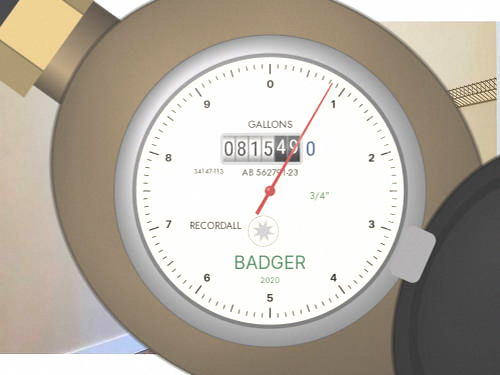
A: **815490.8** gal
